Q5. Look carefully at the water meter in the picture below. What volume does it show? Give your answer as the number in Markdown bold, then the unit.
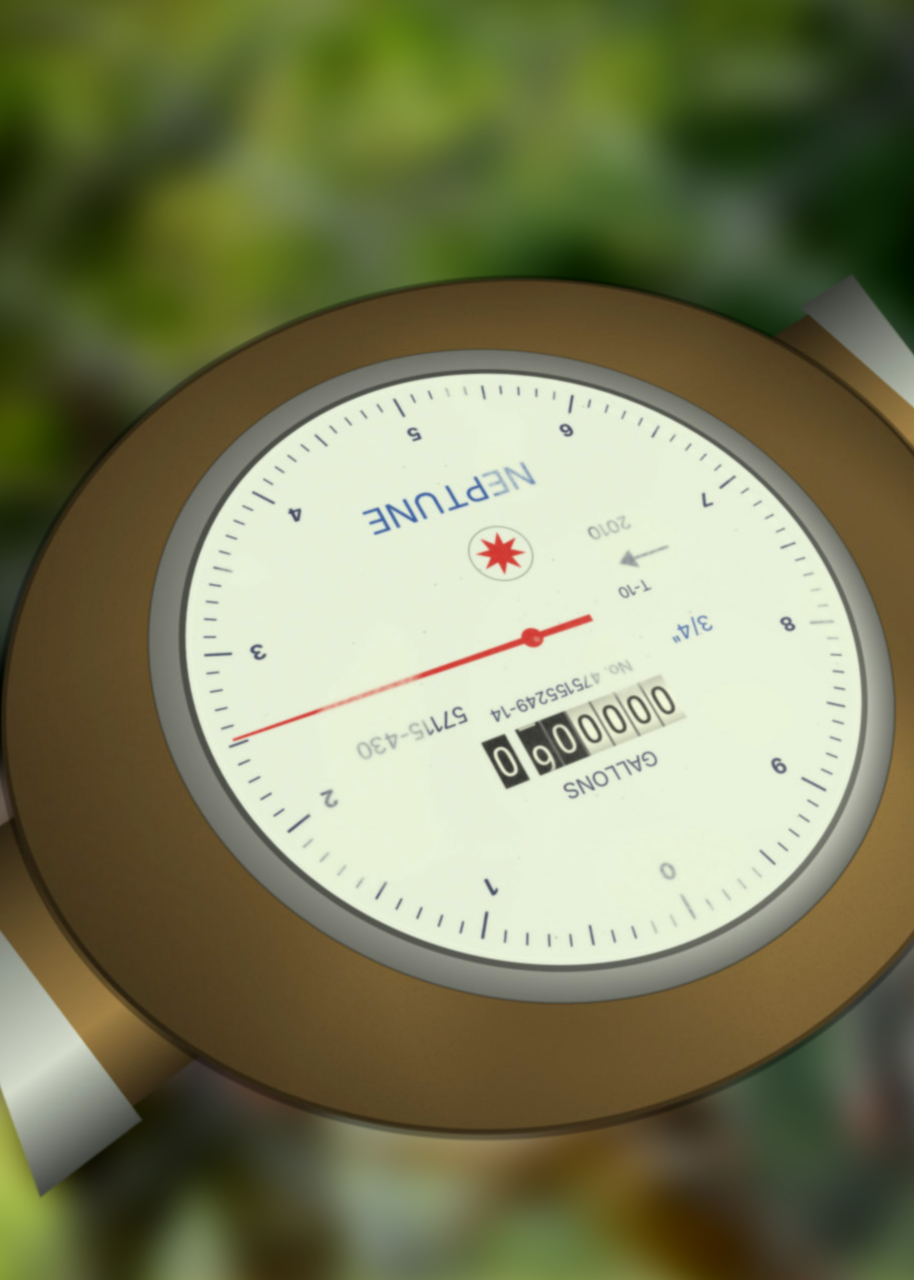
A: **62.5** gal
